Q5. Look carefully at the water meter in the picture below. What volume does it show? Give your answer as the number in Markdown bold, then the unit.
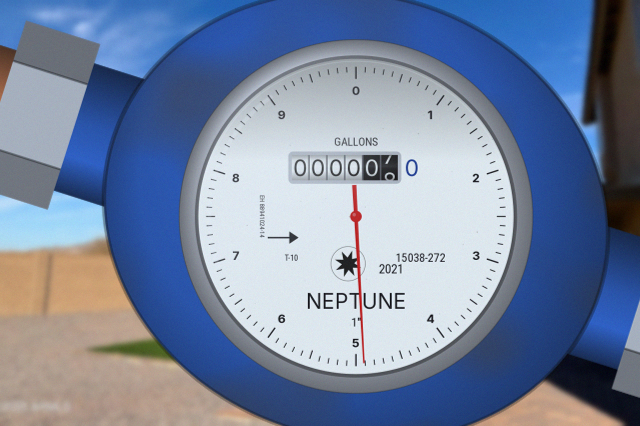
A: **74.9** gal
